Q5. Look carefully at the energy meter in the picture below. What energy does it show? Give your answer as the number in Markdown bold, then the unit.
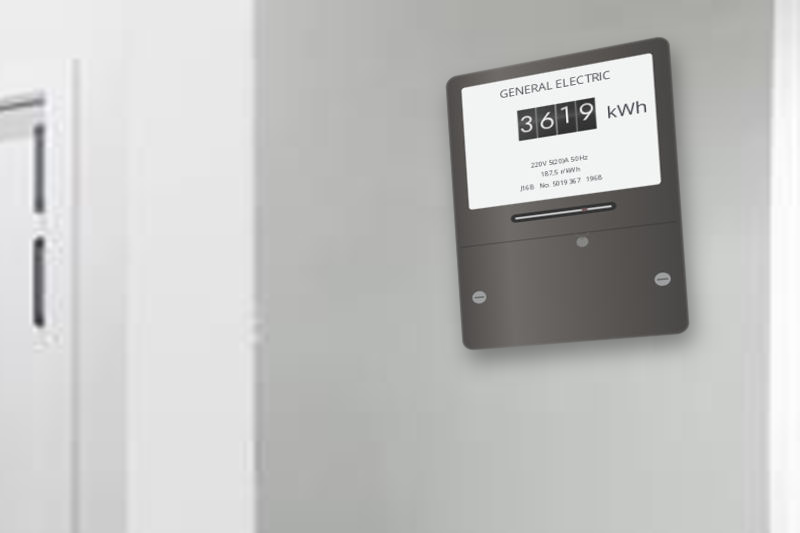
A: **3619** kWh
